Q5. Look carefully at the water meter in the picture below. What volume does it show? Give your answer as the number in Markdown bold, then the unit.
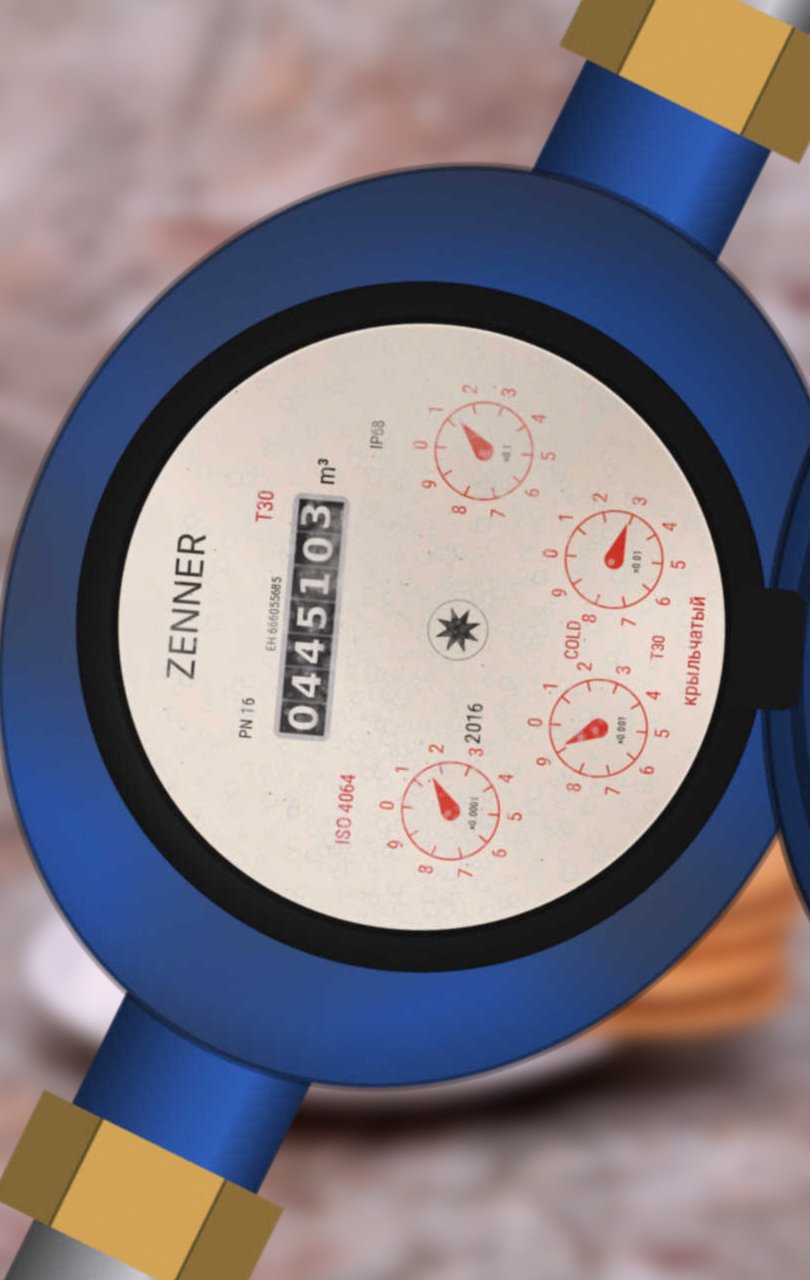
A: **445103.1291** m³
